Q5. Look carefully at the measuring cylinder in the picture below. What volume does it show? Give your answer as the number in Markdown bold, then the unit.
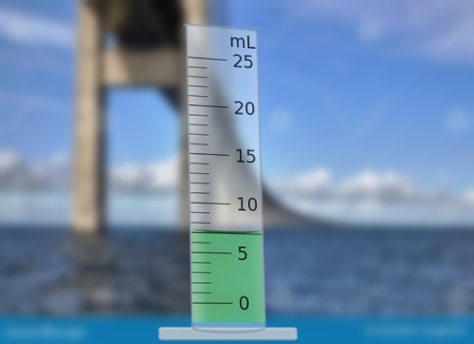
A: **7** mL
